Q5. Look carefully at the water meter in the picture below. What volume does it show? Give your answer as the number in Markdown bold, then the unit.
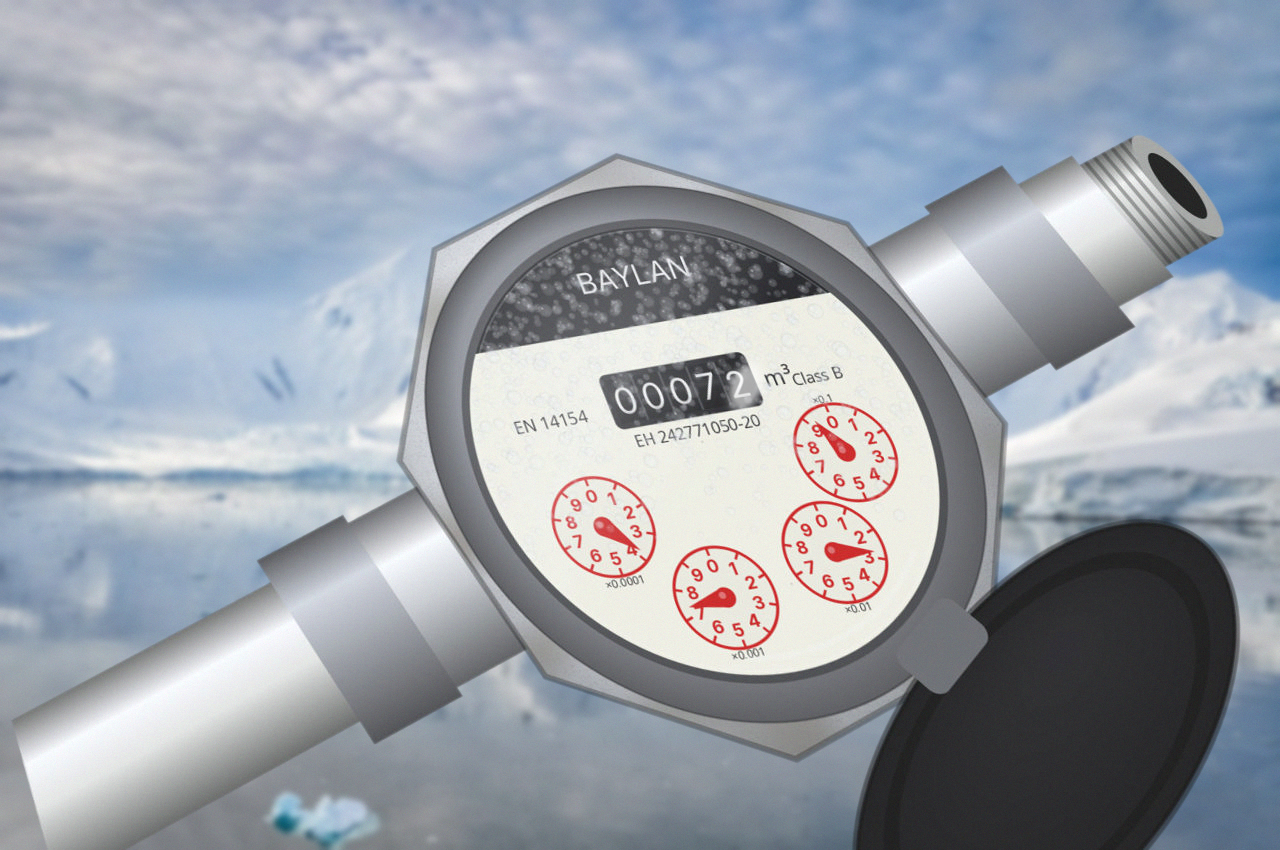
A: **71.9273** m³
